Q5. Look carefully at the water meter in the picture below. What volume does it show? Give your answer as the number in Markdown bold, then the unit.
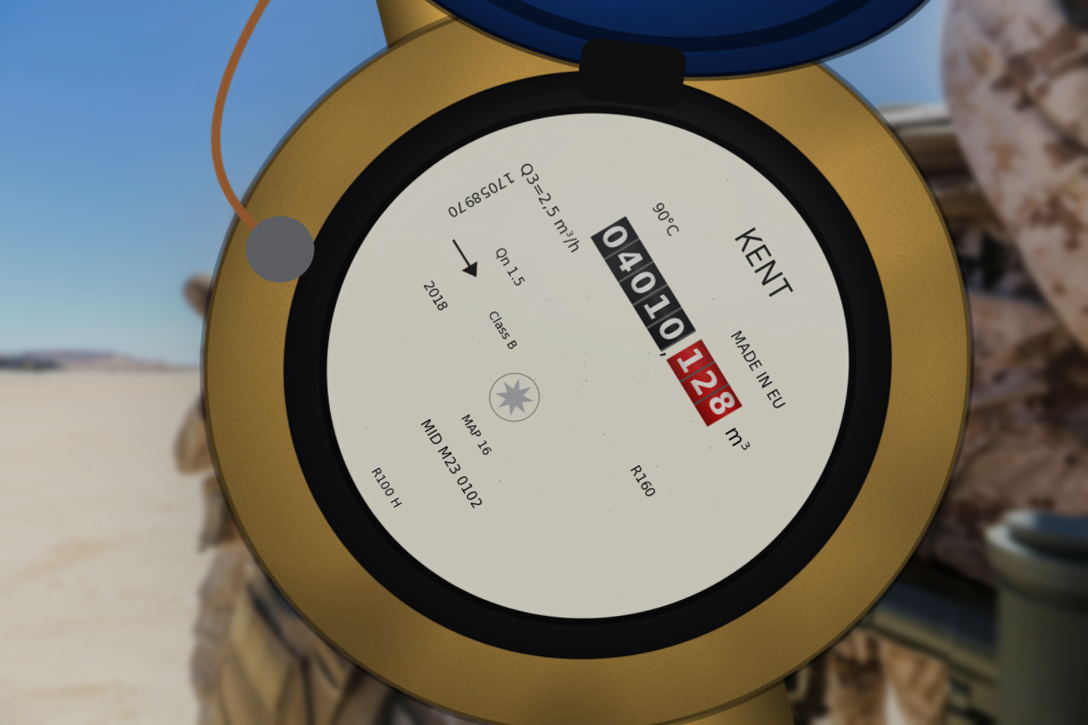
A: **4010.128** m³
